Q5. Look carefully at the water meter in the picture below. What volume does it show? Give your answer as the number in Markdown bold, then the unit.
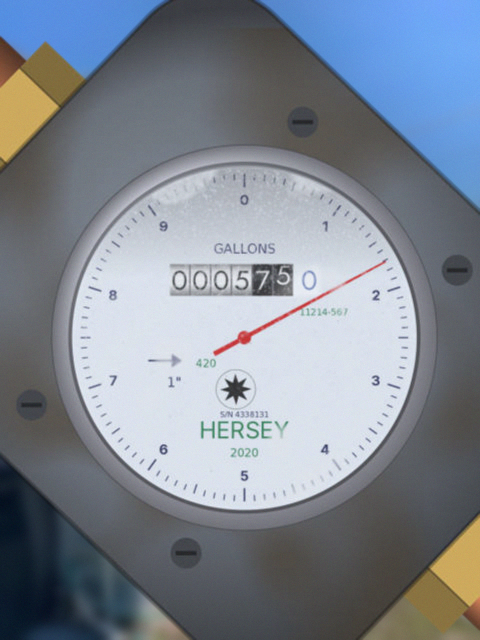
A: **5751.7** gal
